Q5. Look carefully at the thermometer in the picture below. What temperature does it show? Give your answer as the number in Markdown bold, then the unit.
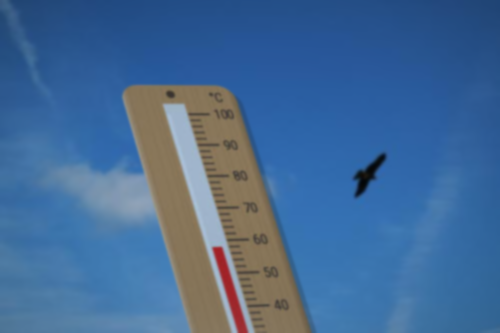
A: **58** °C
